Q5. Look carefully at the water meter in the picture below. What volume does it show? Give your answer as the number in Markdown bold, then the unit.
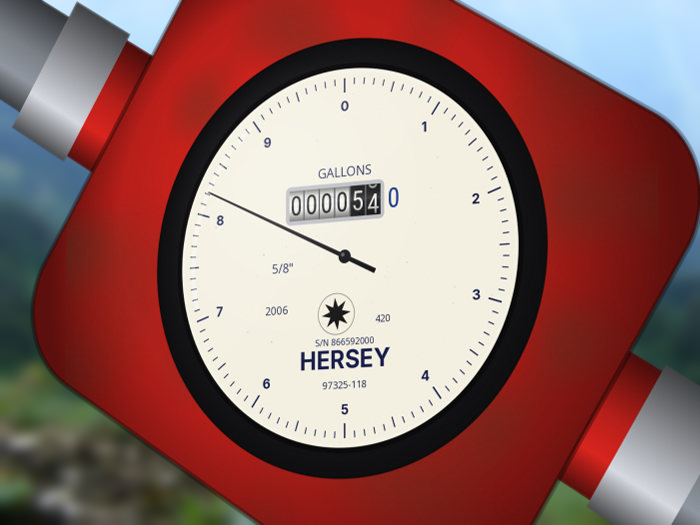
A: **538.2** gal
